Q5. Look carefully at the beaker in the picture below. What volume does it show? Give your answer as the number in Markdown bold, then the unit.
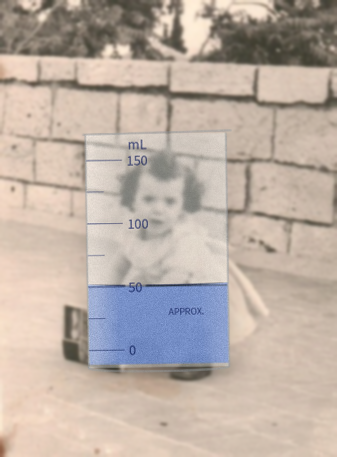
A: **50** mL
